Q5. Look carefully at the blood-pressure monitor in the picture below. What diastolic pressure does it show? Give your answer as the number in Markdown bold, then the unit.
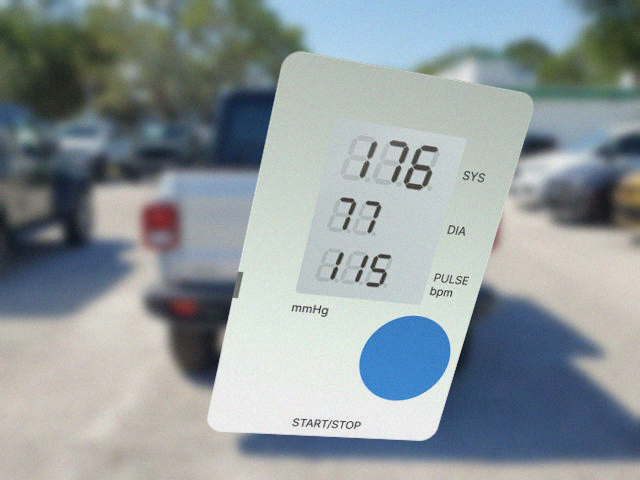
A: **77** mmHg
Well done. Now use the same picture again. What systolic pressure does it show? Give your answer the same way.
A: **176** mmHg
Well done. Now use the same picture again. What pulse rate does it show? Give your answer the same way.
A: **115** bpm
